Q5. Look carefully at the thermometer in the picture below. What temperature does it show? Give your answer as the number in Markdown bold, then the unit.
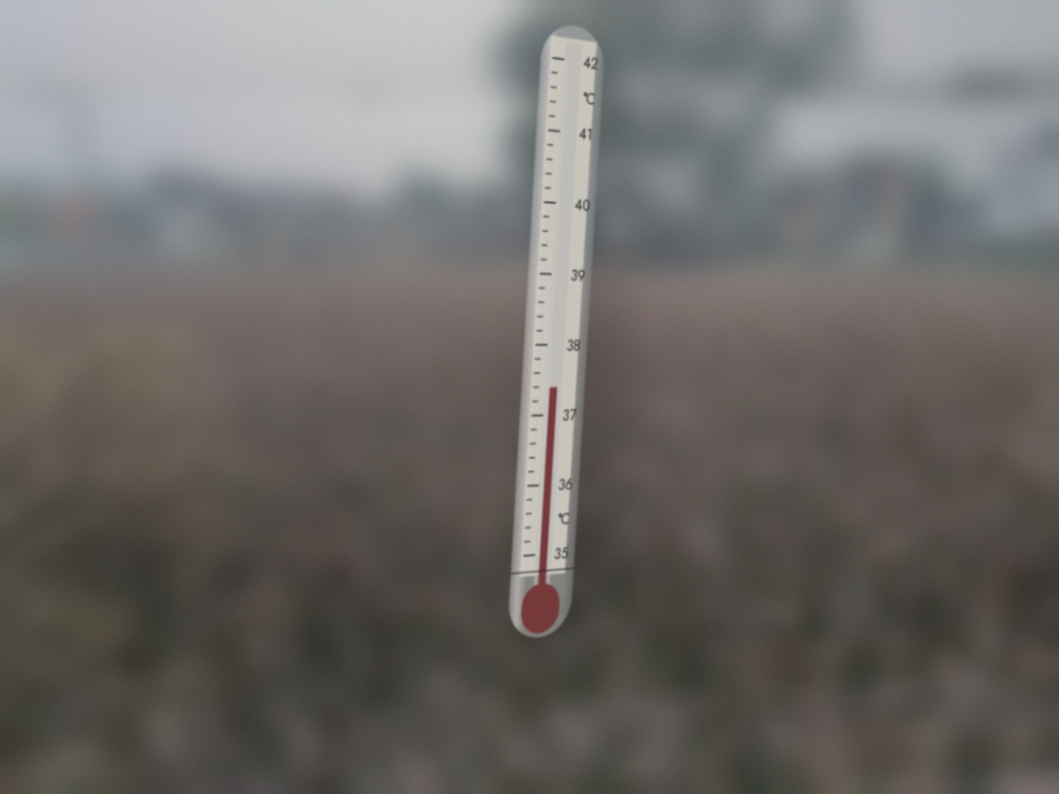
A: **37.4** °C
